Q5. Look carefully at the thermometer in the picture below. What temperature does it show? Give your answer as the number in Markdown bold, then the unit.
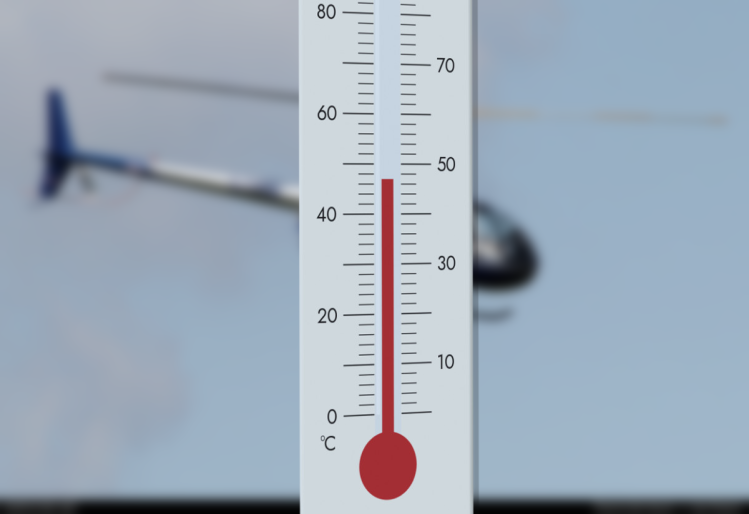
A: **47** °C
